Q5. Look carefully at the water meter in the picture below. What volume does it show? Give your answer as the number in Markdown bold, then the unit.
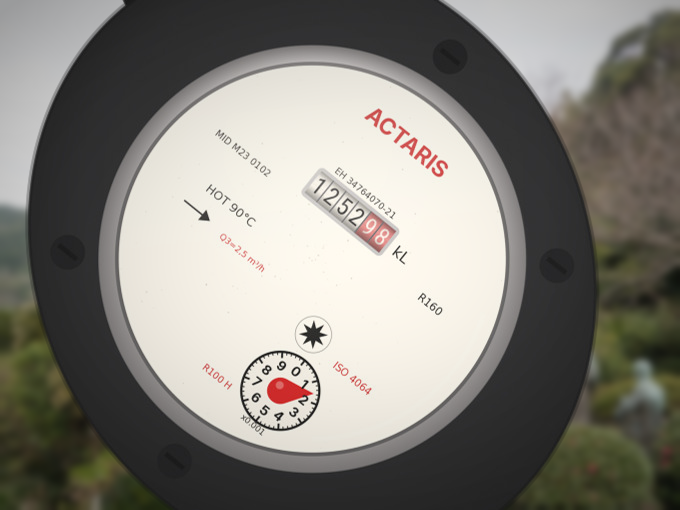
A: **1252.981** kL
